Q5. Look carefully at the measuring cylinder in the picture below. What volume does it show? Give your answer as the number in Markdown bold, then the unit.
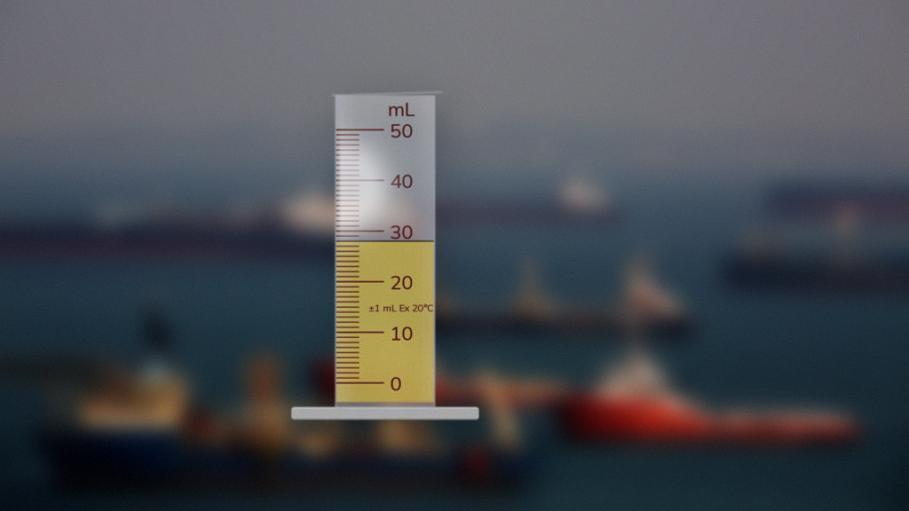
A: **28** mL
